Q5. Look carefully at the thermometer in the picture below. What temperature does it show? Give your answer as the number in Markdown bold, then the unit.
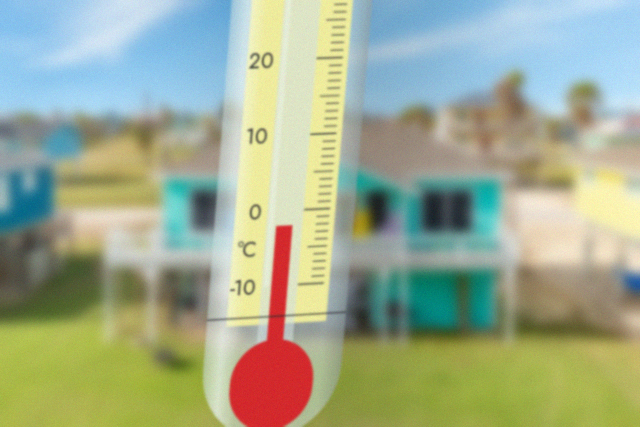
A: **-2** °C
